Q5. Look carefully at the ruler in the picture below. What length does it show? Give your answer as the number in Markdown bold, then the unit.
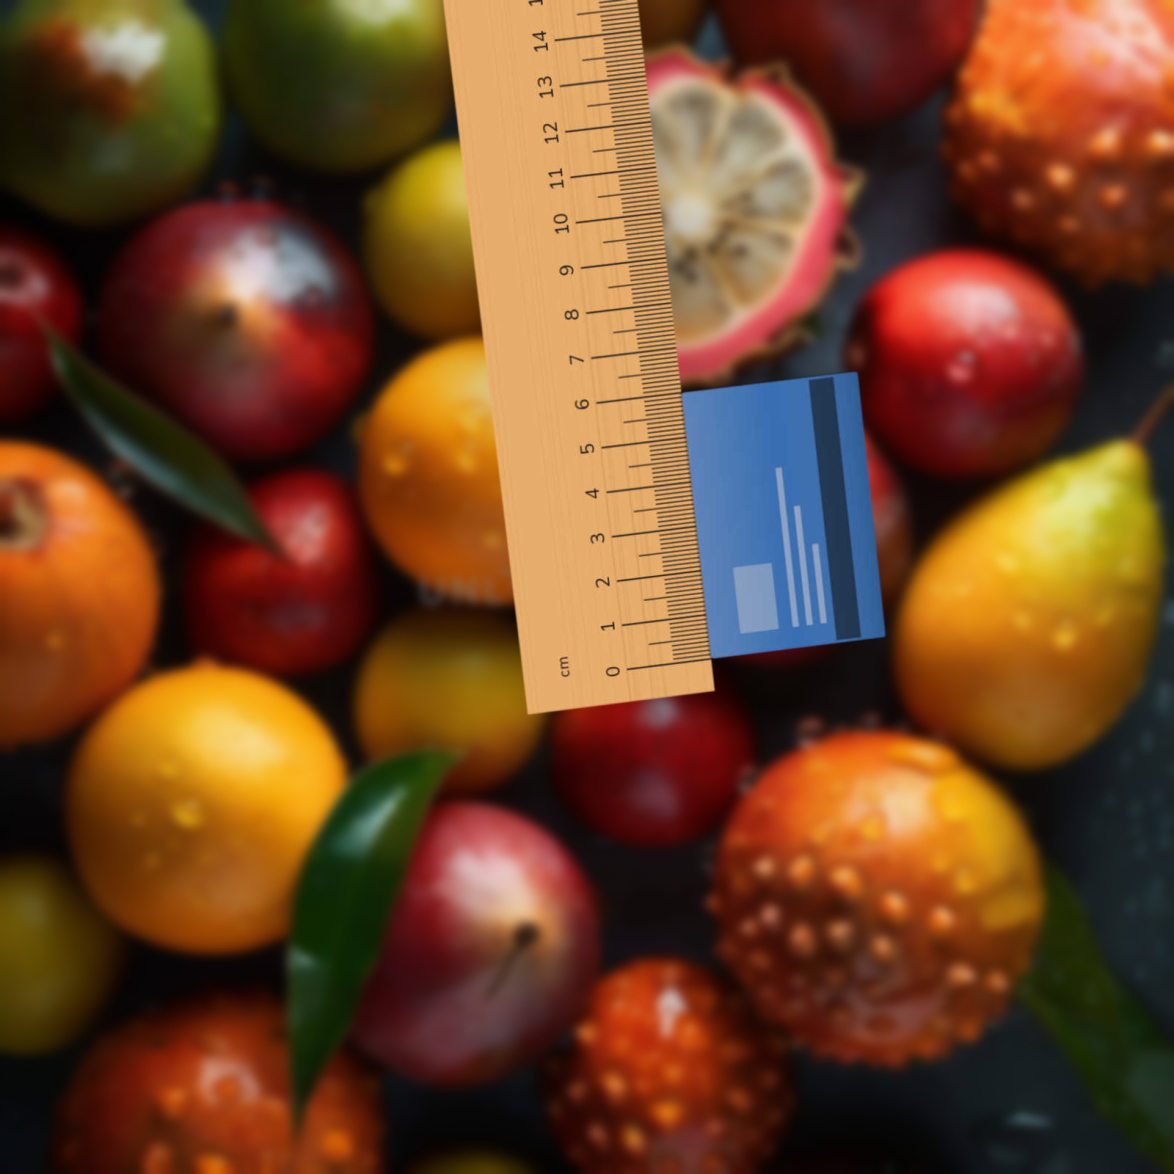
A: **6** cm
